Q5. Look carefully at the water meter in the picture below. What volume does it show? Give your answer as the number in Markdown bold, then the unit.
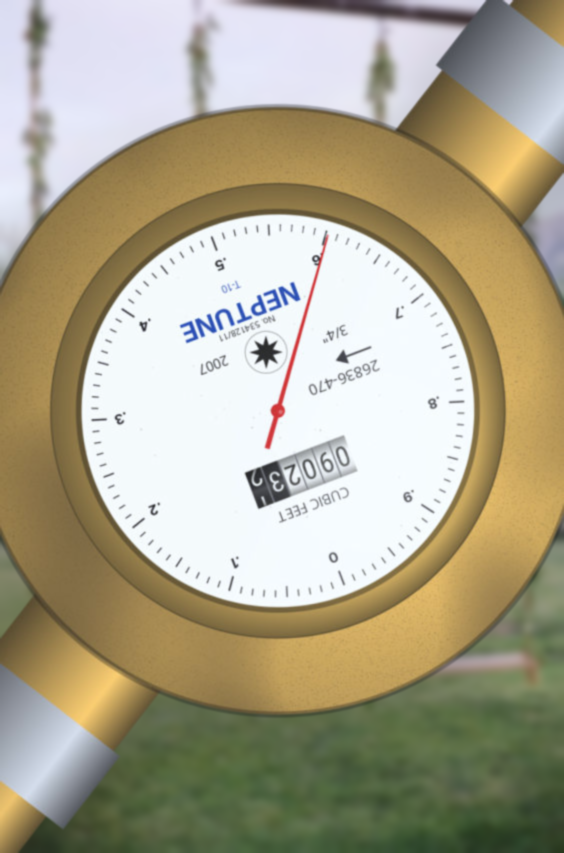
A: **90231.60** ft³
